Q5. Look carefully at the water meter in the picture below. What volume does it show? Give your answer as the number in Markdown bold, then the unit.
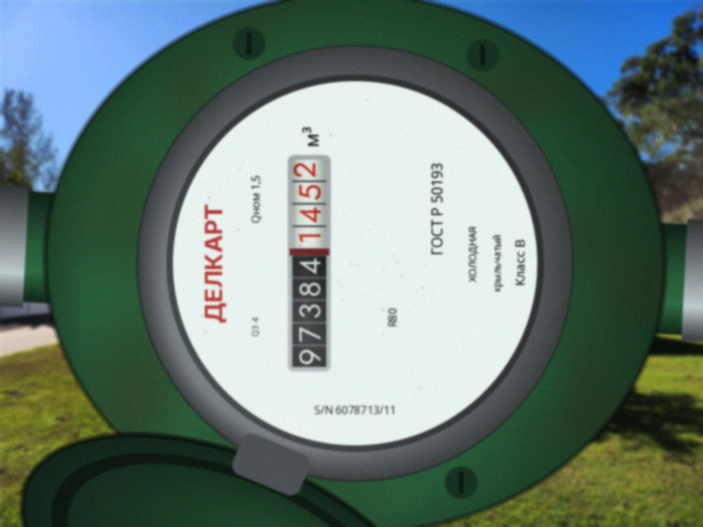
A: **97384.1452** m³
